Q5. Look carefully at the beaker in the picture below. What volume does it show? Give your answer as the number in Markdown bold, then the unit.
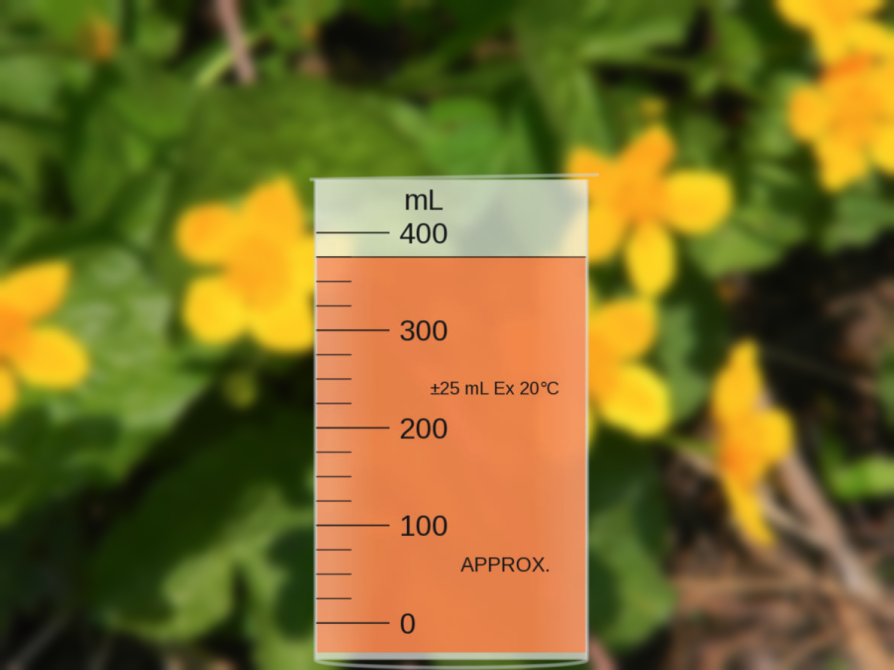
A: **375** mL
